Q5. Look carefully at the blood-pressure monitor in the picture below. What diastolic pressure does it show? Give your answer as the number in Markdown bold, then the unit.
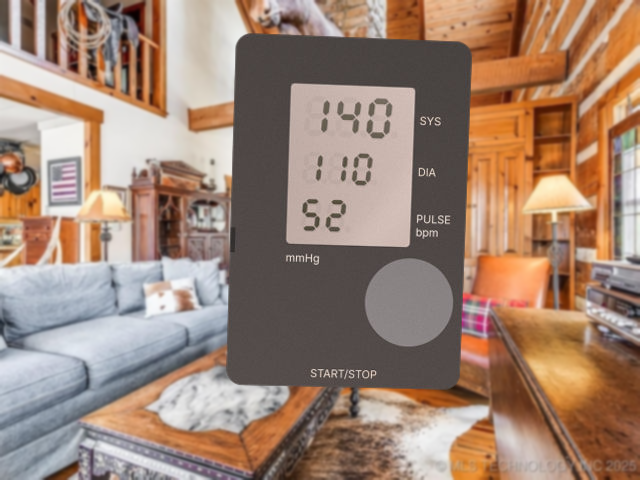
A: **110** mmHg
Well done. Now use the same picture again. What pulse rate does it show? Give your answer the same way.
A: **52** bpm
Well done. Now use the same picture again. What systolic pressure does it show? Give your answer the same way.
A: **140** mmHg
